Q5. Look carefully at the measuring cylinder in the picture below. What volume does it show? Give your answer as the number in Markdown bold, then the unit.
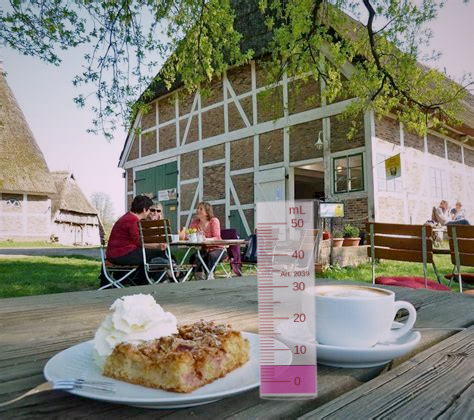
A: **5** mL
